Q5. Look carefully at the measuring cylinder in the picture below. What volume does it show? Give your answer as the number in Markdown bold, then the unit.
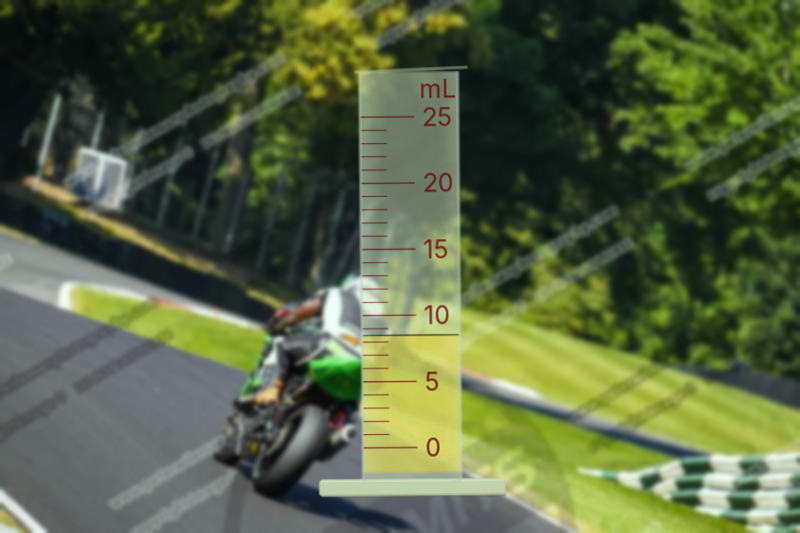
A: **8.5** mL
